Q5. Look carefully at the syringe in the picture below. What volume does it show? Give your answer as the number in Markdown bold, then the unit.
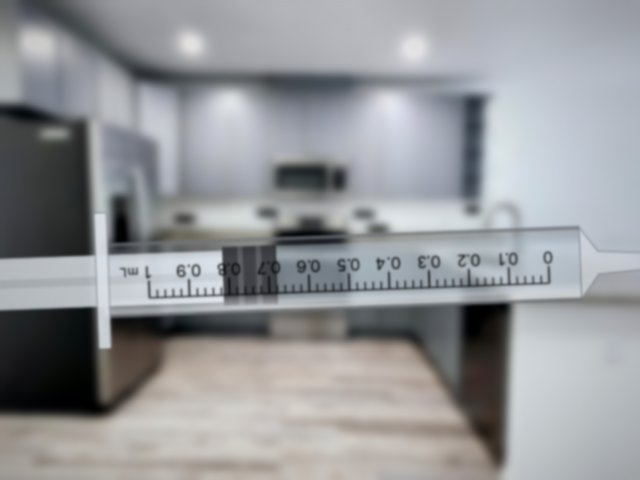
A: **0.68** mL
